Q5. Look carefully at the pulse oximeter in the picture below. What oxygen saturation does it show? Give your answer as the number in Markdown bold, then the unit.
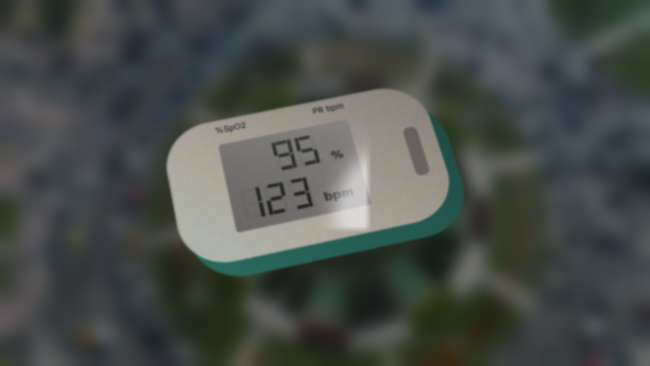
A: **95** %
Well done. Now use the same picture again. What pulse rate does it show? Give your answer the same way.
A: **123** bpm
